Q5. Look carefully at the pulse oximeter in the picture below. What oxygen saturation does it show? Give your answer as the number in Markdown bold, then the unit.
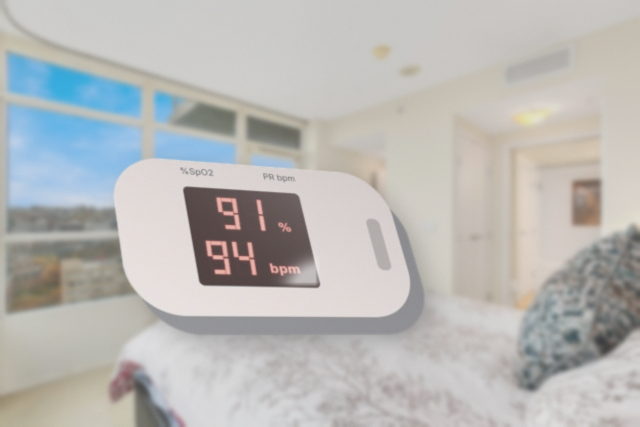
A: **91** %
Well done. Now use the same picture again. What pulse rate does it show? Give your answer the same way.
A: **94** bpm
